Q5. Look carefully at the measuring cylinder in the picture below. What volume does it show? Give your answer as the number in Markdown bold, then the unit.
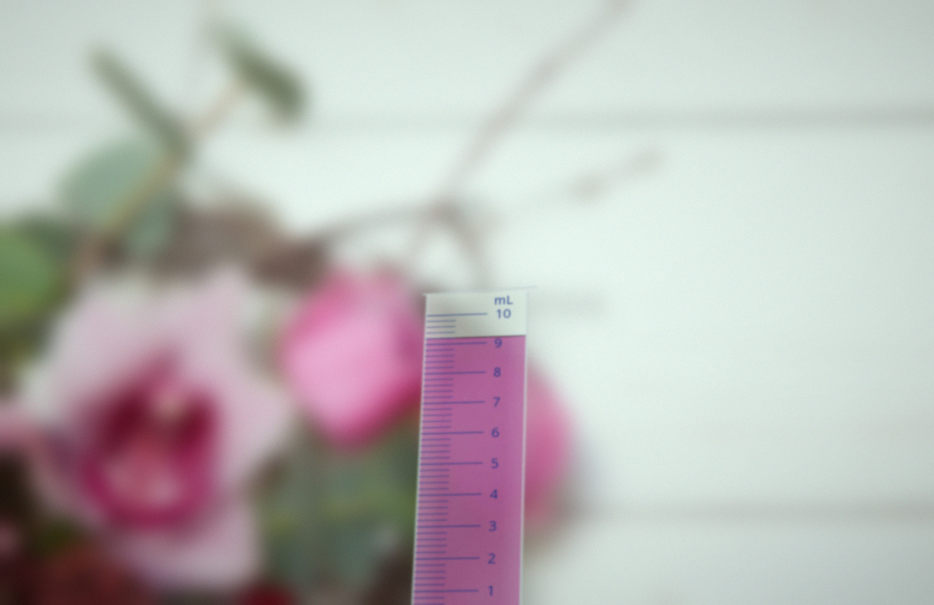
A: **9.2** mL
